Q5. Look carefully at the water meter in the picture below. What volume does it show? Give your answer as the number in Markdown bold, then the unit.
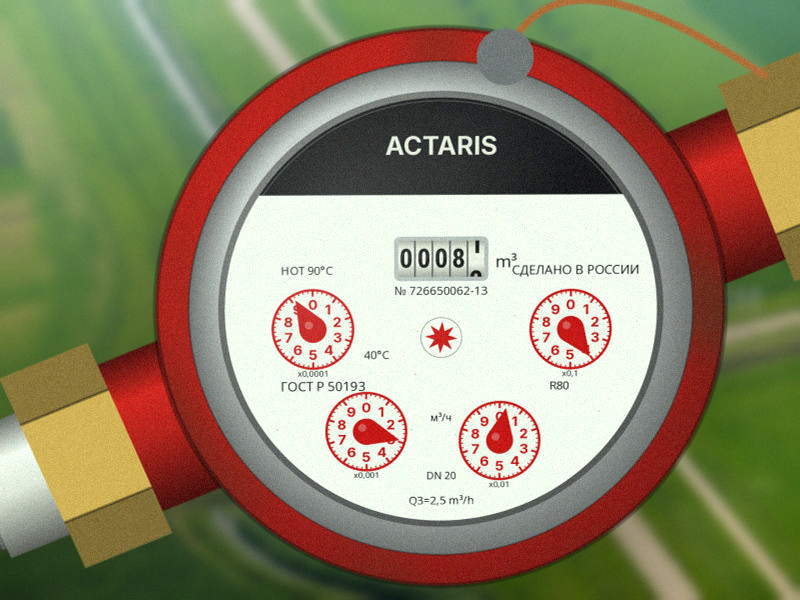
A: **81.4029** m³
